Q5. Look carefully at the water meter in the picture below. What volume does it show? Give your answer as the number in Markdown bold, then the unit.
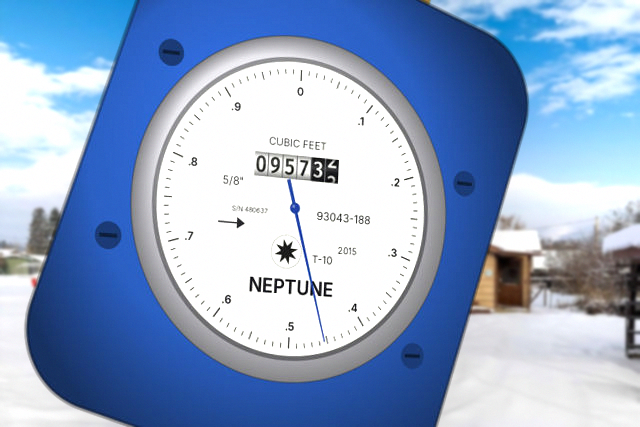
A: **95732.45** ft³
